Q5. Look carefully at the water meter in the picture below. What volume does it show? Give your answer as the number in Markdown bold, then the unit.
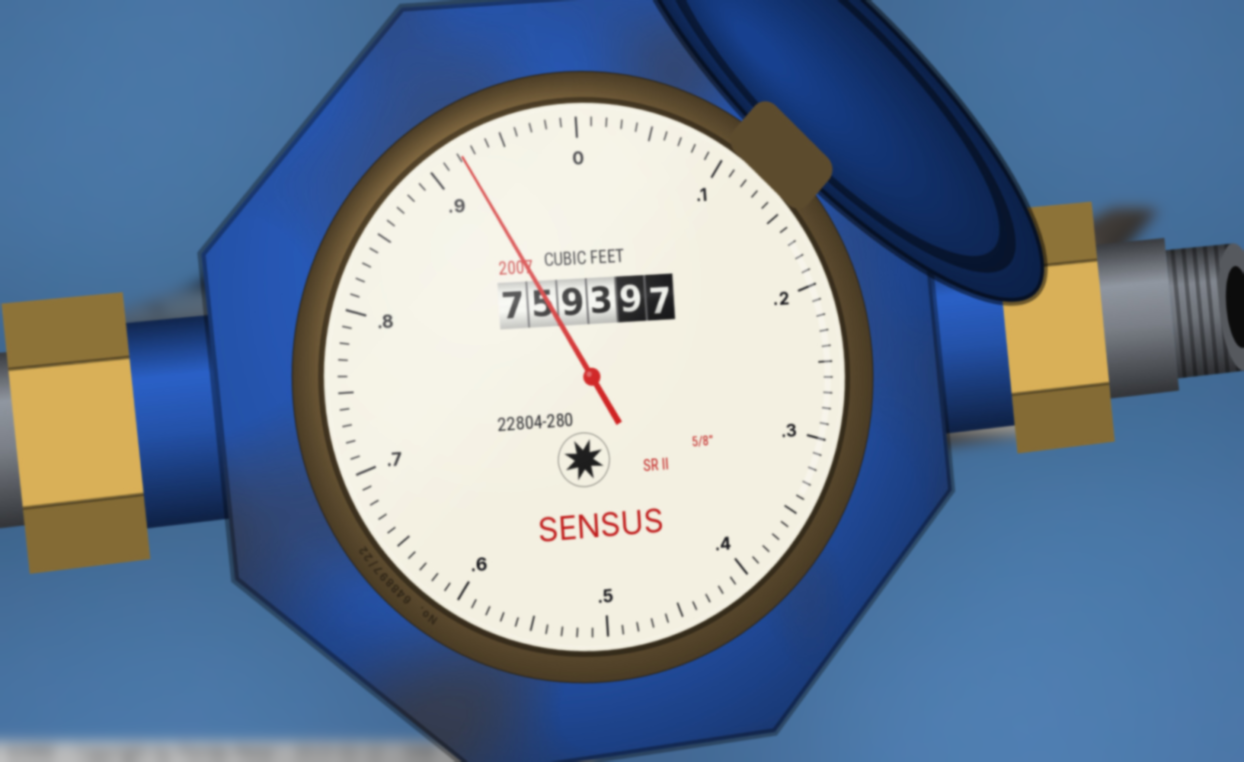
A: **759396.92** ft³
